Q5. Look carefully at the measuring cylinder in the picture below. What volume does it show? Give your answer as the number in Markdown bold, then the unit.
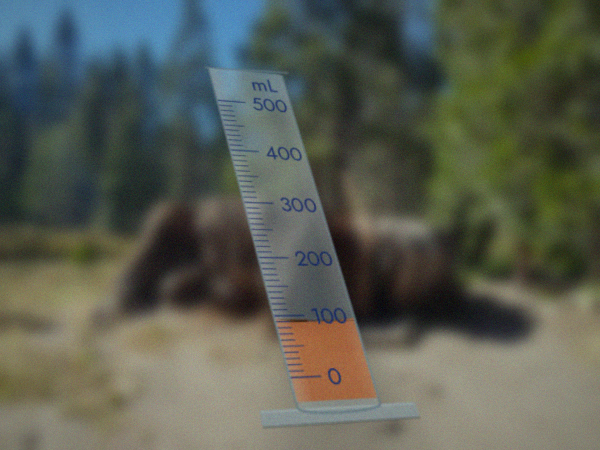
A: **90** mL
